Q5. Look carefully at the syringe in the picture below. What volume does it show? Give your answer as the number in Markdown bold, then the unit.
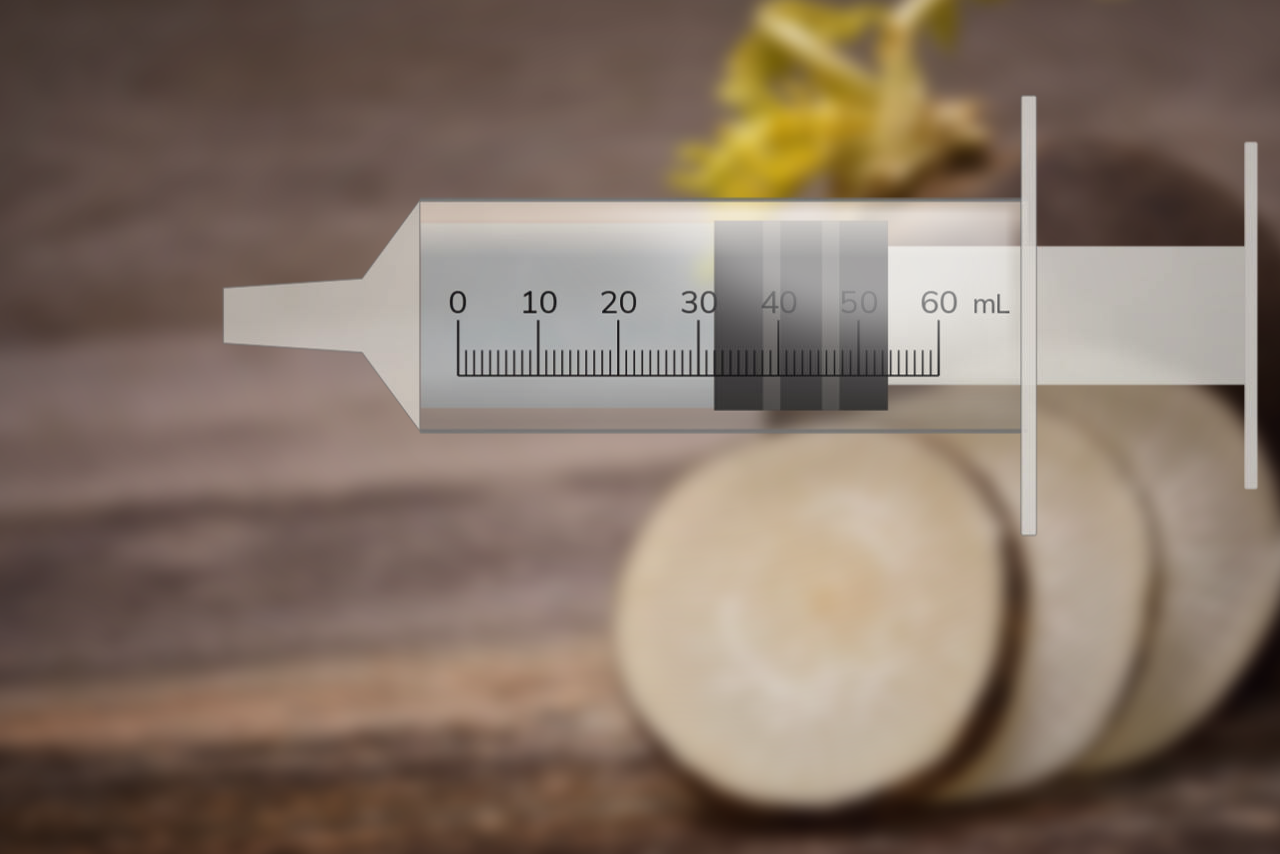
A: **32** mL
